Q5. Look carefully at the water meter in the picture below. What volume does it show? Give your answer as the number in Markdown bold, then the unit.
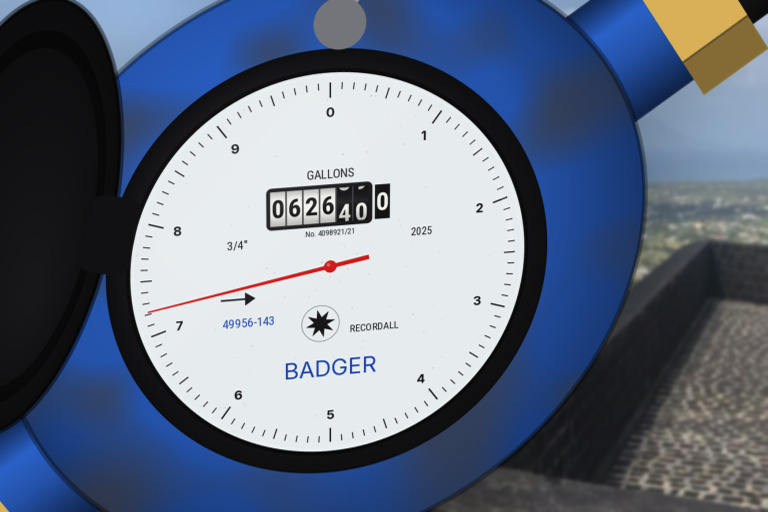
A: **626397.2** gal
